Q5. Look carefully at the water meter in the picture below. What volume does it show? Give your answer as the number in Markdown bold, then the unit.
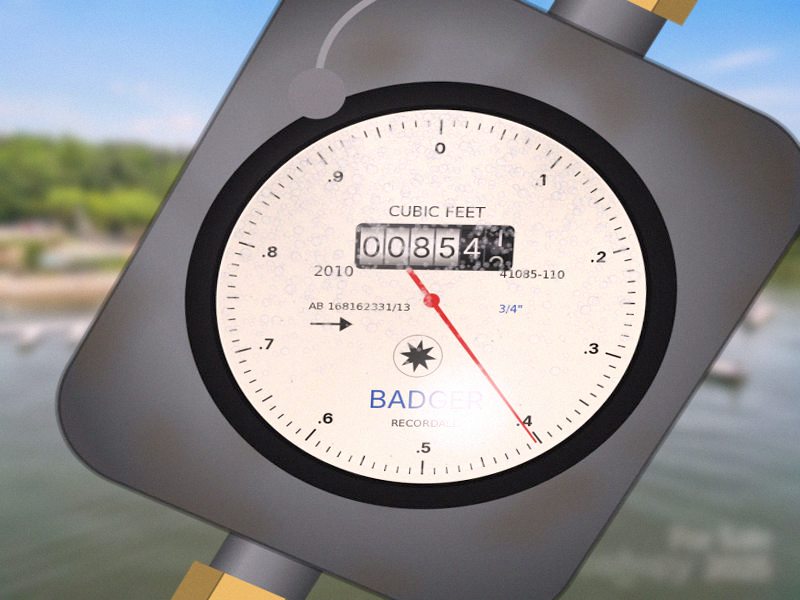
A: **8541.40** ft³
